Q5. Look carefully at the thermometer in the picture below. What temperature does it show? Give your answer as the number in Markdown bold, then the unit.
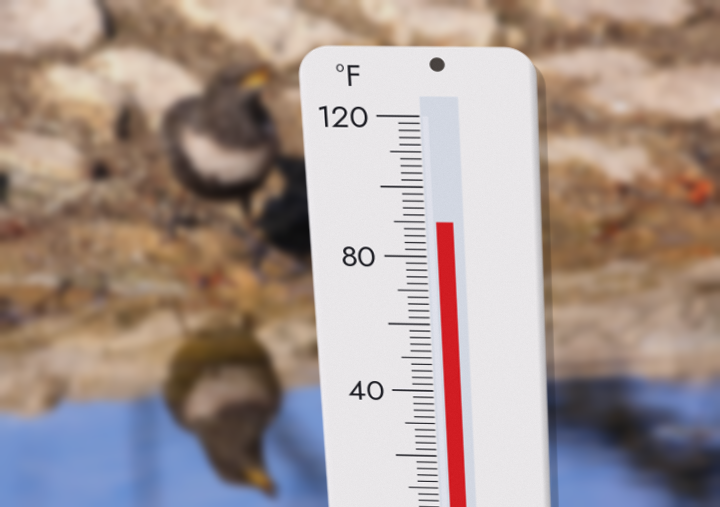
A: **90** °F
